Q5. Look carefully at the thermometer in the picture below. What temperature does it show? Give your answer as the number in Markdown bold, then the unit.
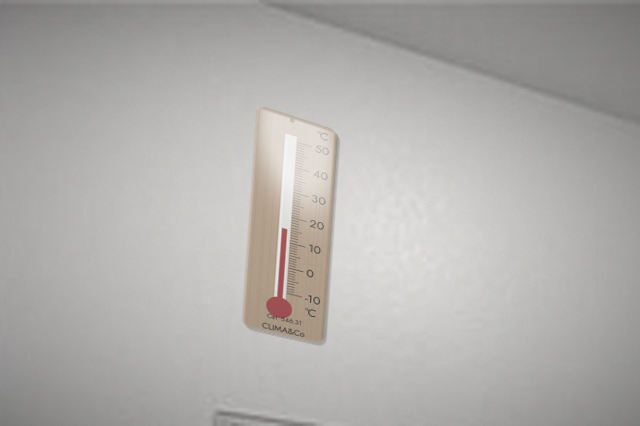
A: **15** °C
